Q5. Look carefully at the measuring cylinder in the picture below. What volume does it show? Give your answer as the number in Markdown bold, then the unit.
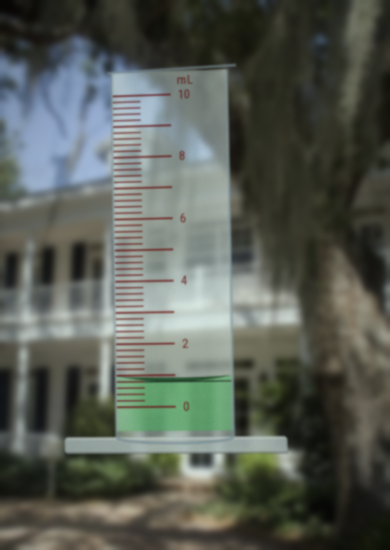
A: **0.8** mL
